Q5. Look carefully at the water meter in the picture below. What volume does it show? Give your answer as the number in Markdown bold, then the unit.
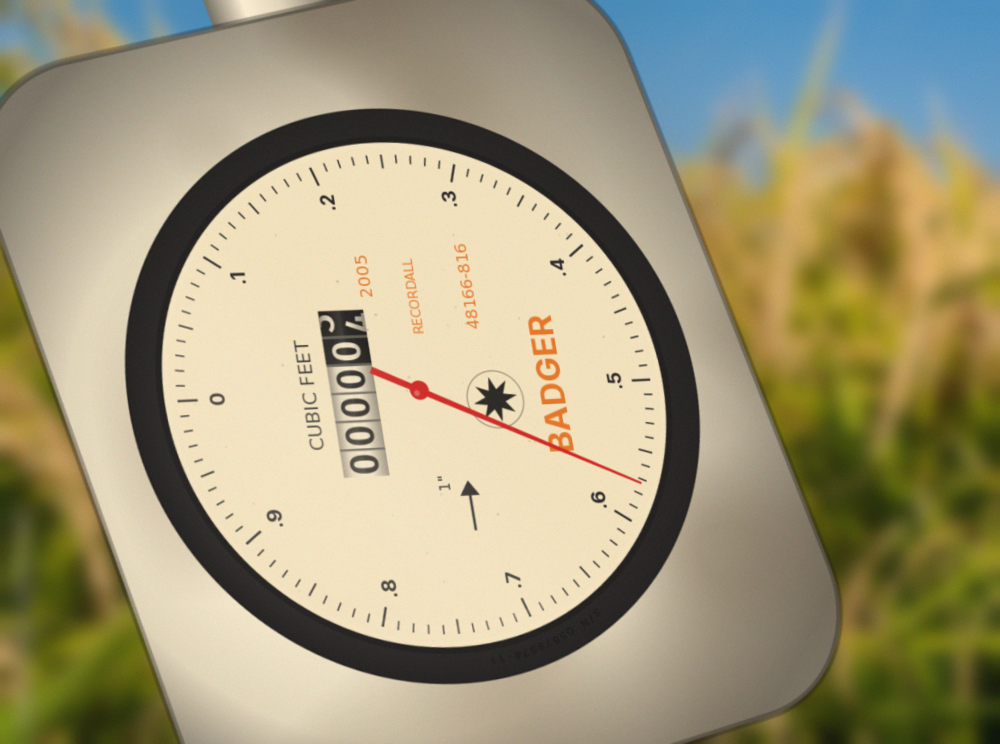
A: **3.57** ft³
